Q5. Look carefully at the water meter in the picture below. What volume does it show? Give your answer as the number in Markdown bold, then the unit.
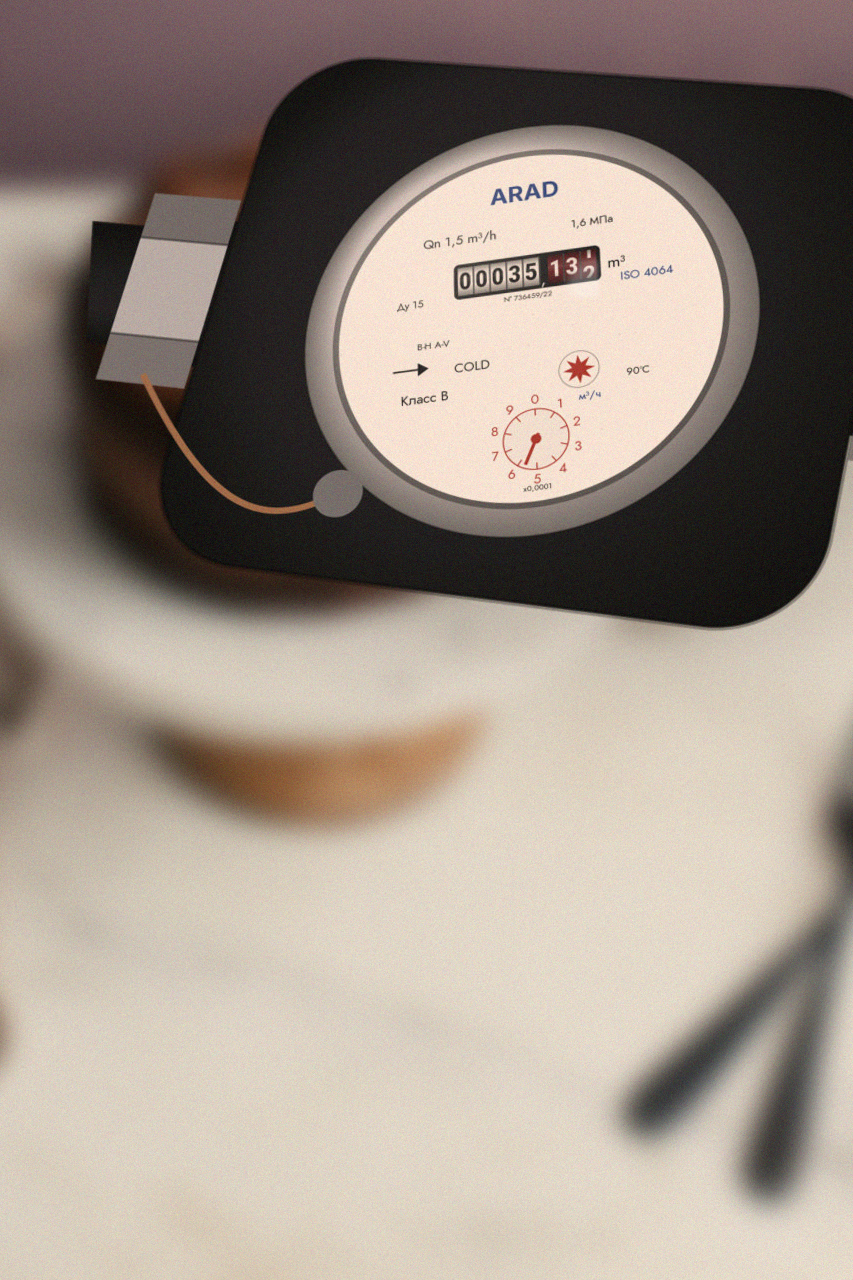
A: **35.1315** m³
